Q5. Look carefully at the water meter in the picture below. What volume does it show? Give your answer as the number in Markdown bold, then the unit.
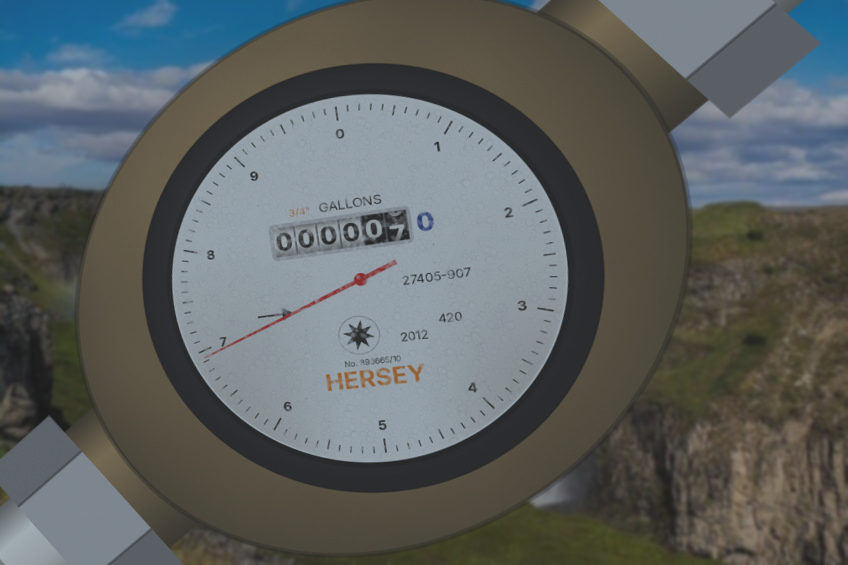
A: **66.9** gal
